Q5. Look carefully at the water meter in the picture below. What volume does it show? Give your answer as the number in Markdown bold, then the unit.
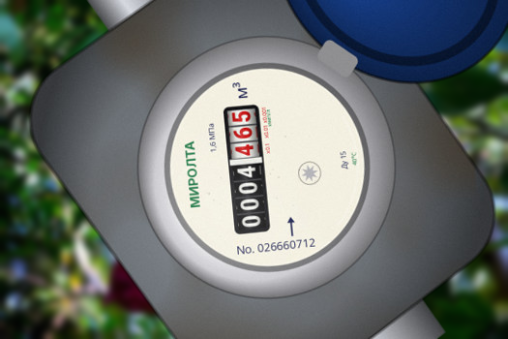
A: **4.465** m³
